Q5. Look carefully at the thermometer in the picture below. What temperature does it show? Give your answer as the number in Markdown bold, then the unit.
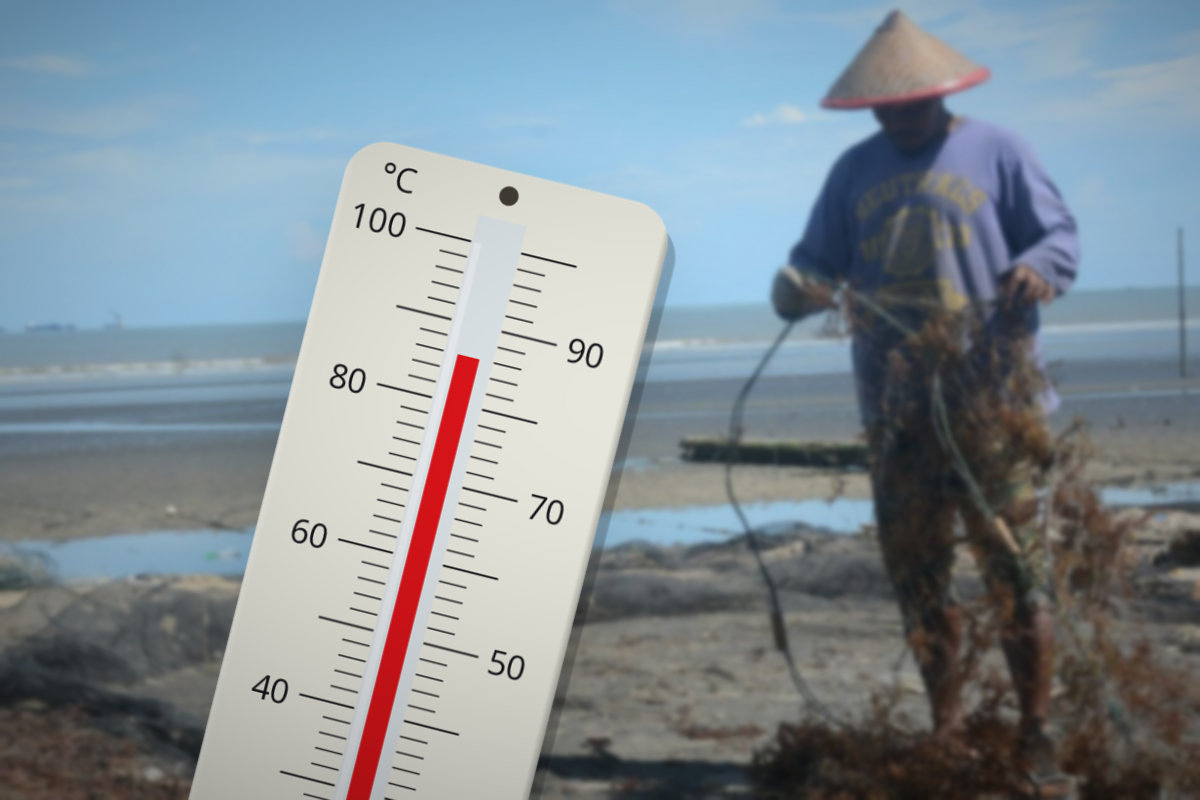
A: **86** °C
